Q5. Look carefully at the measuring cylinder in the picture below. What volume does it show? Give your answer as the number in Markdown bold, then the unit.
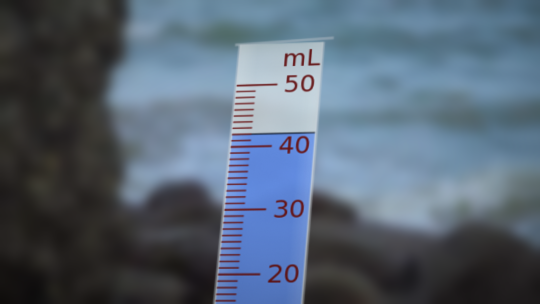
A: **42** mL
